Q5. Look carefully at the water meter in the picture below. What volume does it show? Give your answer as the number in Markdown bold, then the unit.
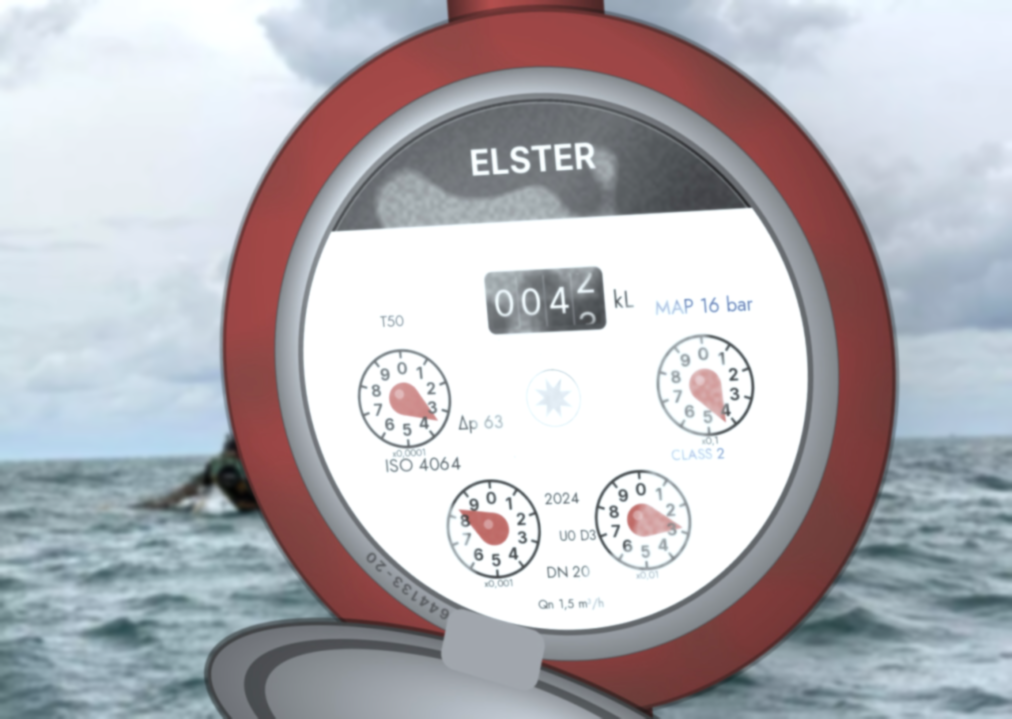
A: **42.4283** kL
